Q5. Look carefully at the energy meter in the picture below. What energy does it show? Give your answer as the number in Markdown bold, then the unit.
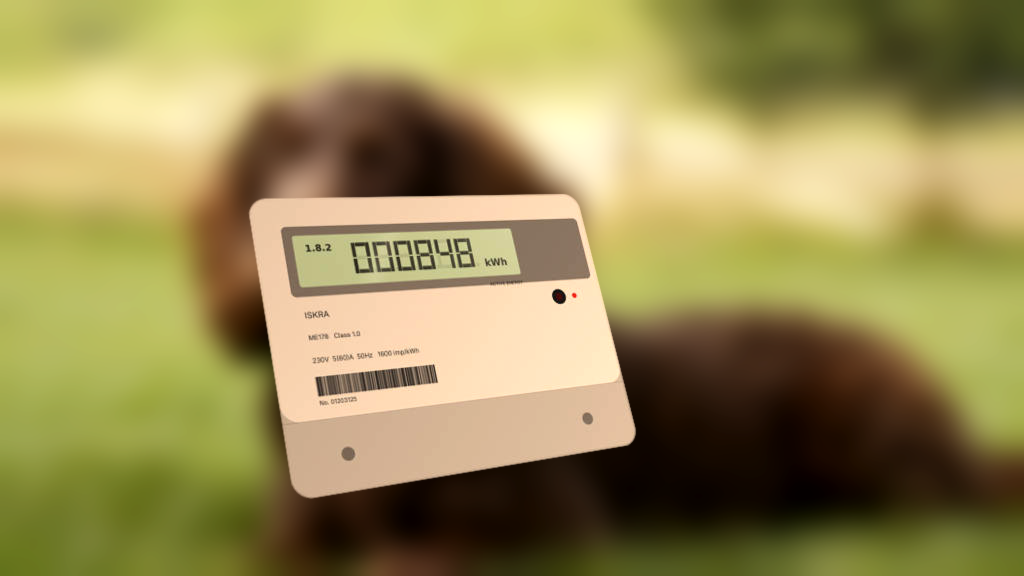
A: **848** kWh
